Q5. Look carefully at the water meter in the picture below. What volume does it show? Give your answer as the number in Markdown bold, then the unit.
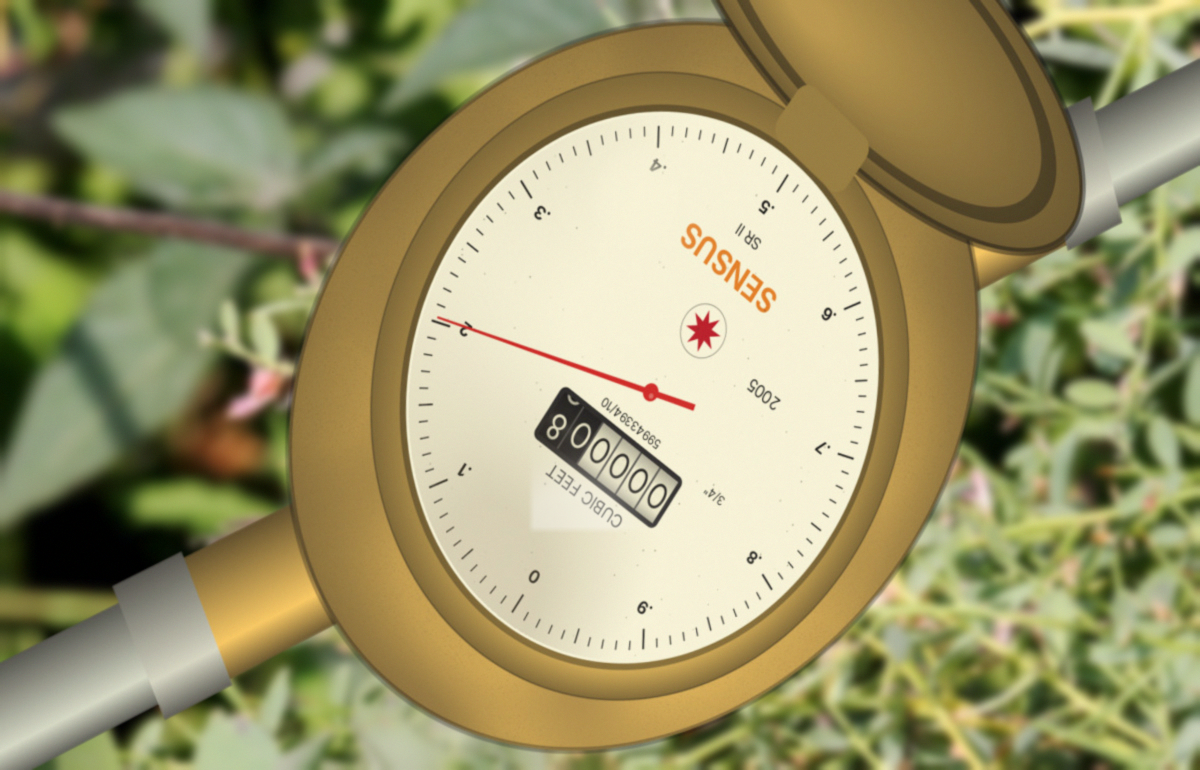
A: **8.20** ft³
